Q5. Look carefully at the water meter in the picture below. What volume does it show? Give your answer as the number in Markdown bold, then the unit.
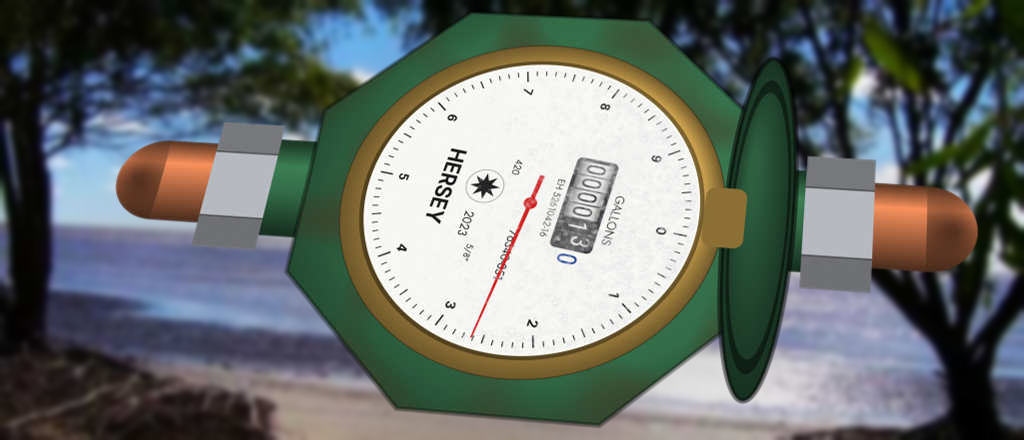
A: **132.6** gal
